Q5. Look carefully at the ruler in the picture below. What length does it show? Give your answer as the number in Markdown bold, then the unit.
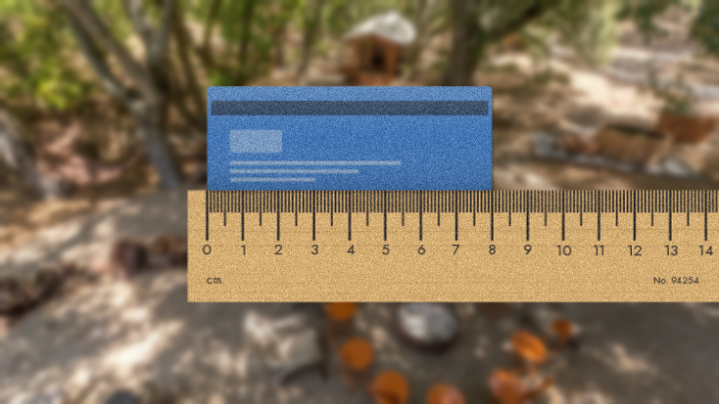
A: **8** cm
